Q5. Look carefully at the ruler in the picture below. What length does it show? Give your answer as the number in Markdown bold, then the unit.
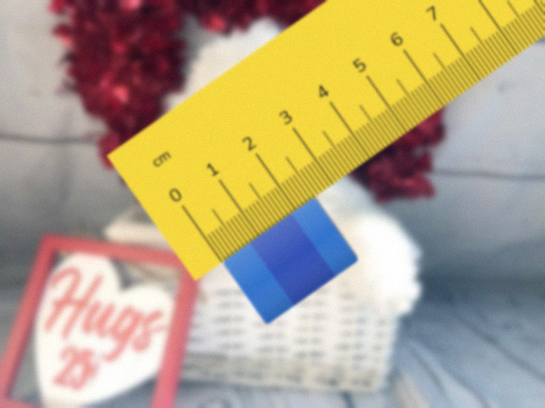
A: **2.5** cm
